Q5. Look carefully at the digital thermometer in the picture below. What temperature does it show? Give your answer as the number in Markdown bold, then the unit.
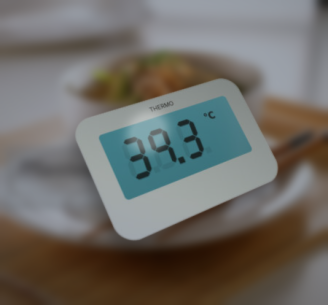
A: **39.3** °C
